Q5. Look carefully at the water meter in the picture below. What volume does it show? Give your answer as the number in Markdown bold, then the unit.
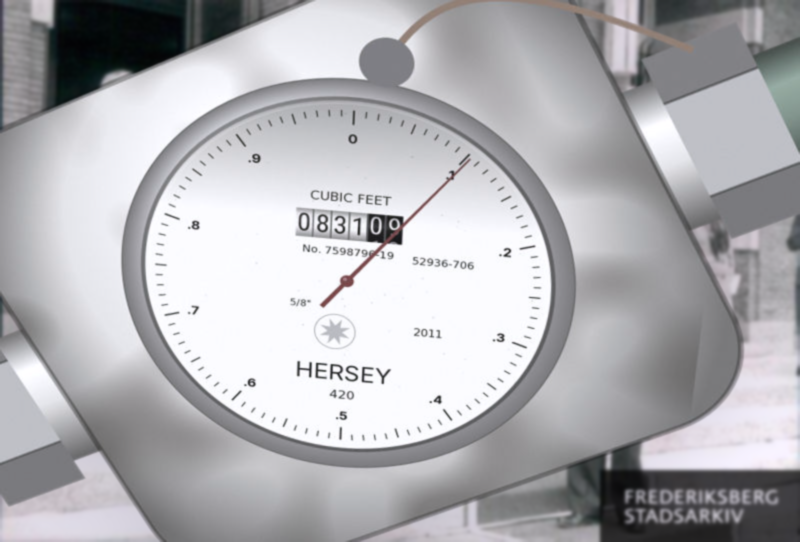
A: **83109.10** ft³
